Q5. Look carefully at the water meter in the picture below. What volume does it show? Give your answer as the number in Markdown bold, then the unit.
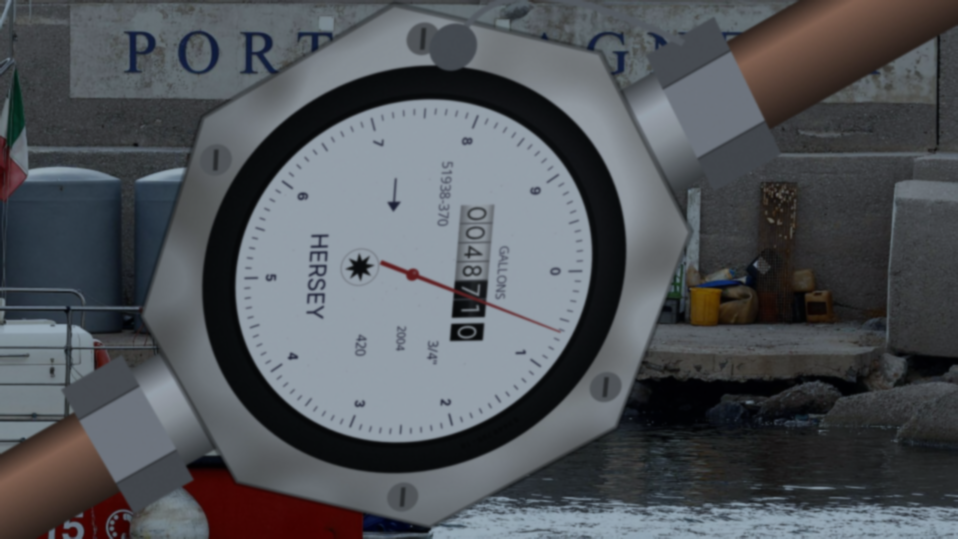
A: **48710.6** gal
